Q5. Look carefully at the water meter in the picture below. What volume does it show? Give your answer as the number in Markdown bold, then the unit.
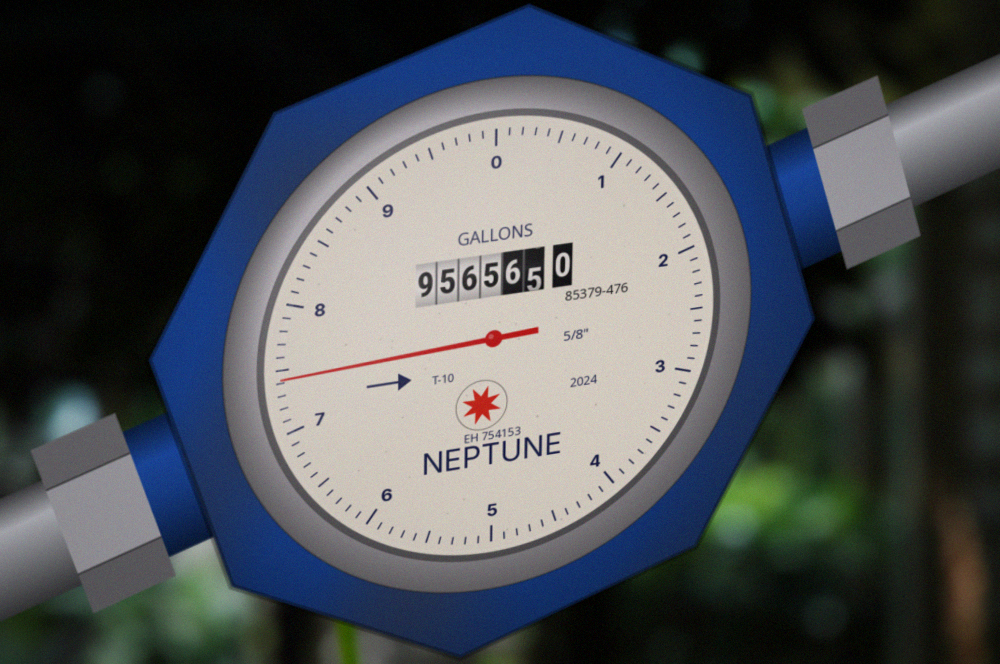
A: **9565647.4** gal
